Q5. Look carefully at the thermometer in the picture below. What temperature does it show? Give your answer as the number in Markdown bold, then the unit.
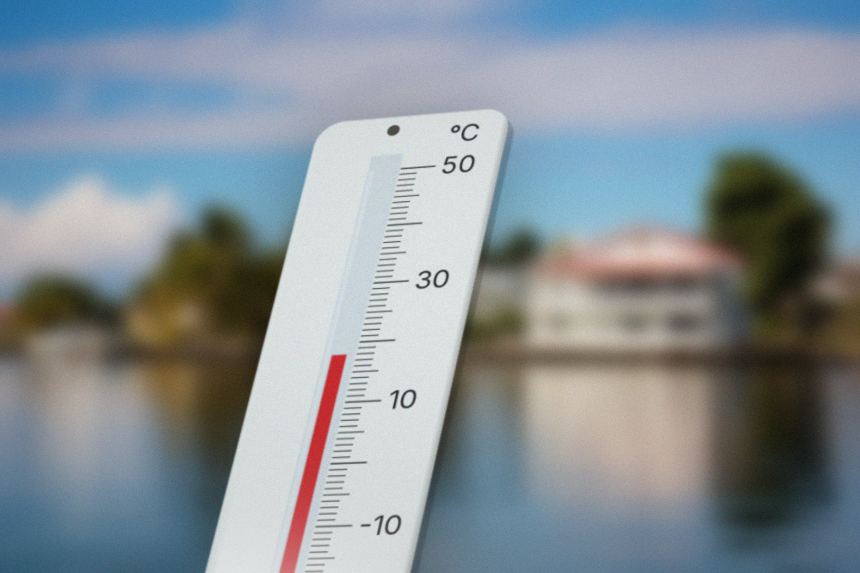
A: **18** °C
